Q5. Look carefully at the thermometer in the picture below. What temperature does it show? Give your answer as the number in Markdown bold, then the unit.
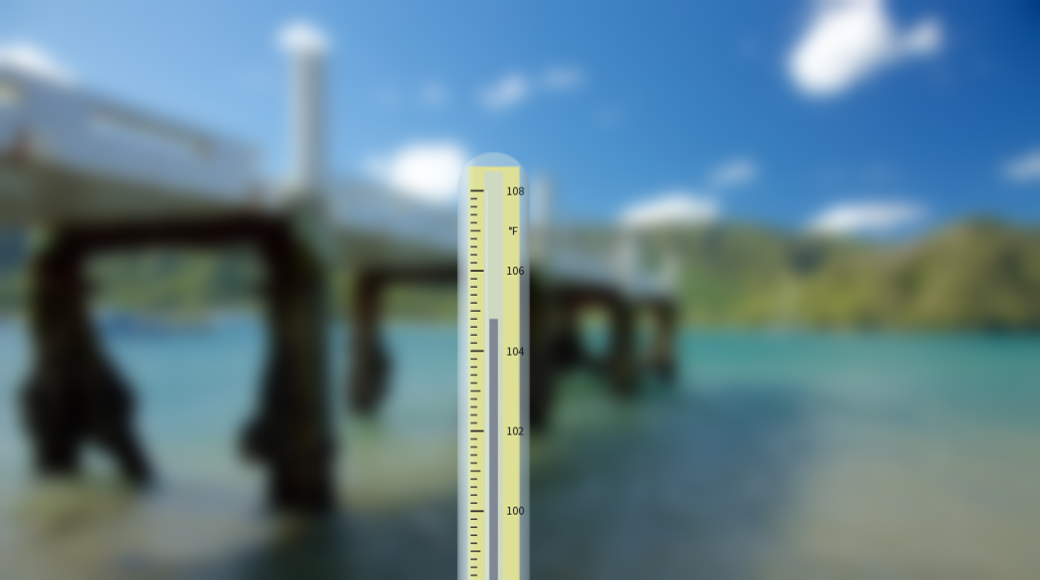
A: **104.8** °F
